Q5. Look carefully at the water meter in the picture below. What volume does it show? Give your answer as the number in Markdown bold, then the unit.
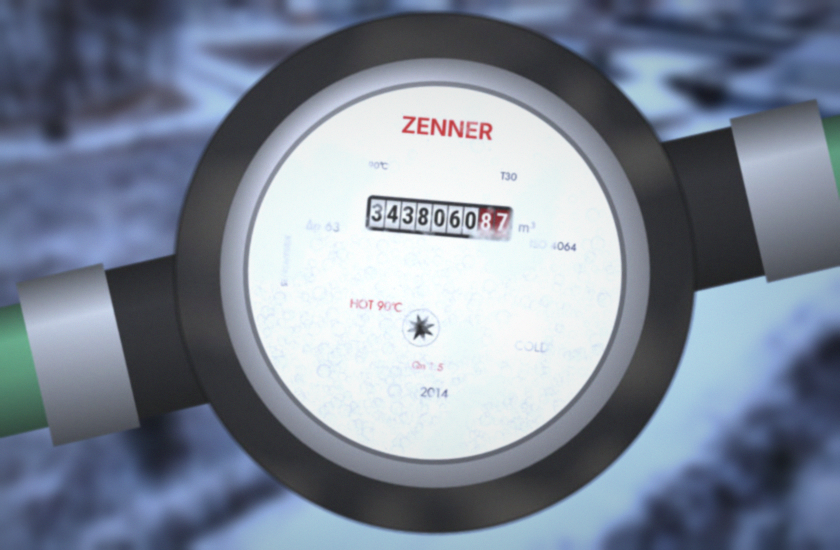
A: **3438060.87** m³
